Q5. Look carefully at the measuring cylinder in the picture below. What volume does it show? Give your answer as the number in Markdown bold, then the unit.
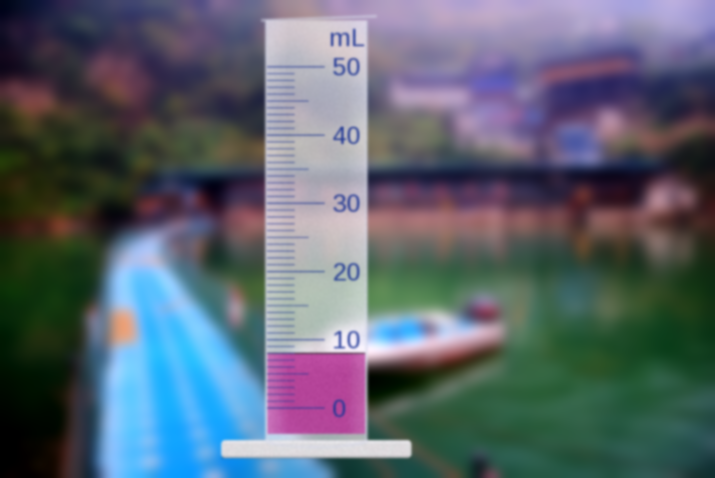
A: **8** mL
